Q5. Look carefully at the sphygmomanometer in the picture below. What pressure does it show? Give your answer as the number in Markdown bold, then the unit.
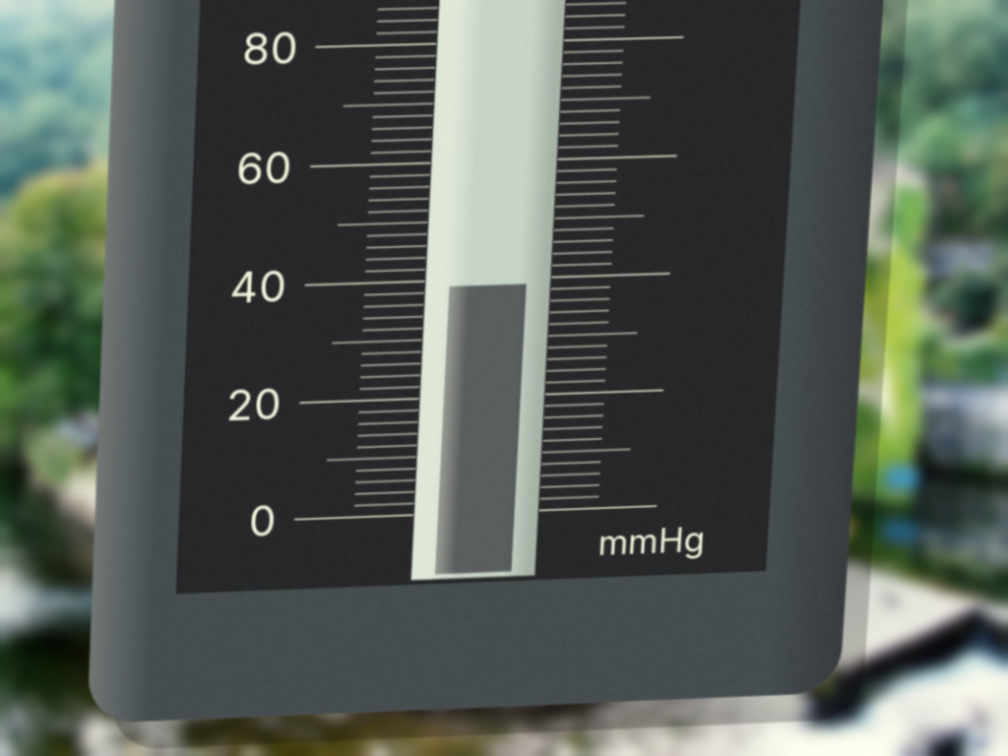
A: **39** mmHg
